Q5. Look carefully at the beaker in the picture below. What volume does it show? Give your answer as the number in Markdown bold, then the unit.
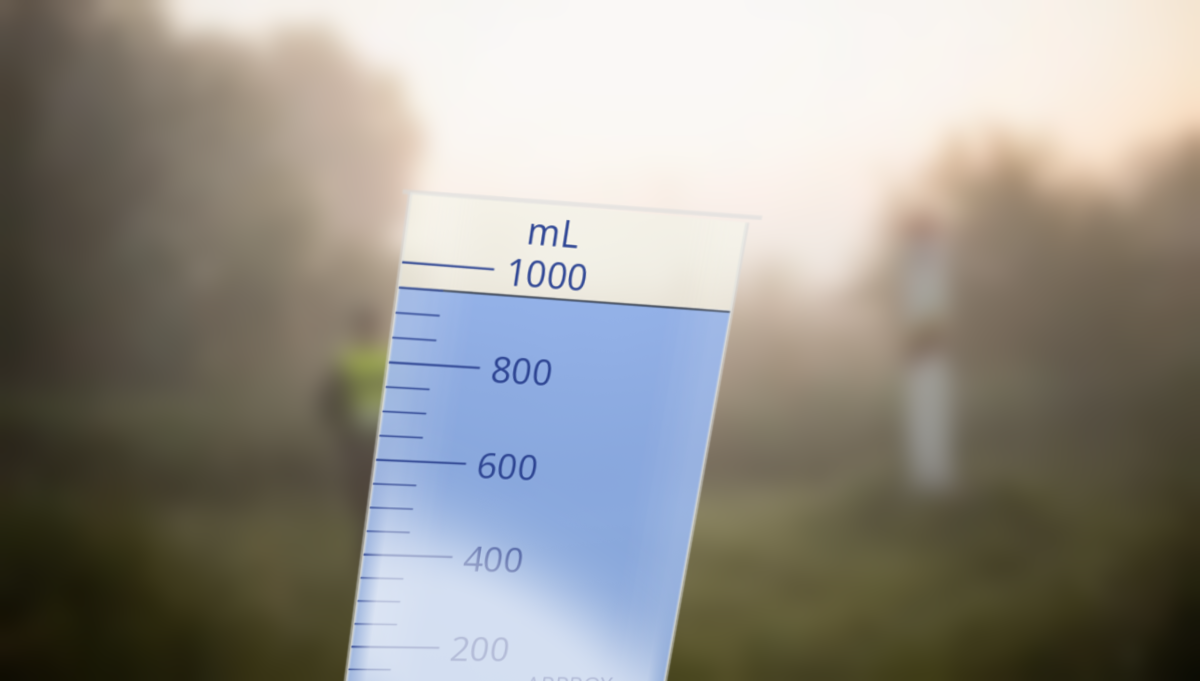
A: **950** mL
